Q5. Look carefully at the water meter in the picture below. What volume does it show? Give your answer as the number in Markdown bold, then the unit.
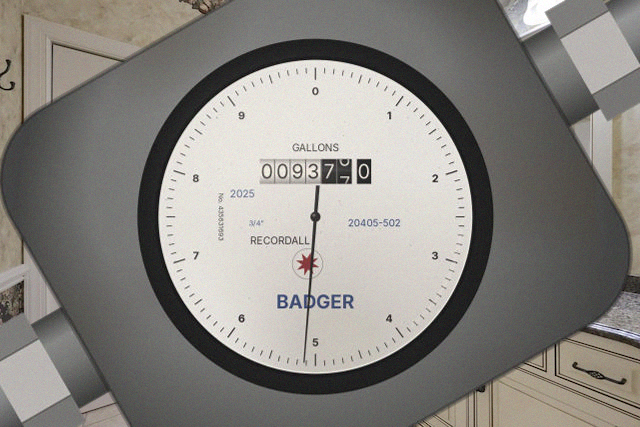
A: **93765.1** gal
